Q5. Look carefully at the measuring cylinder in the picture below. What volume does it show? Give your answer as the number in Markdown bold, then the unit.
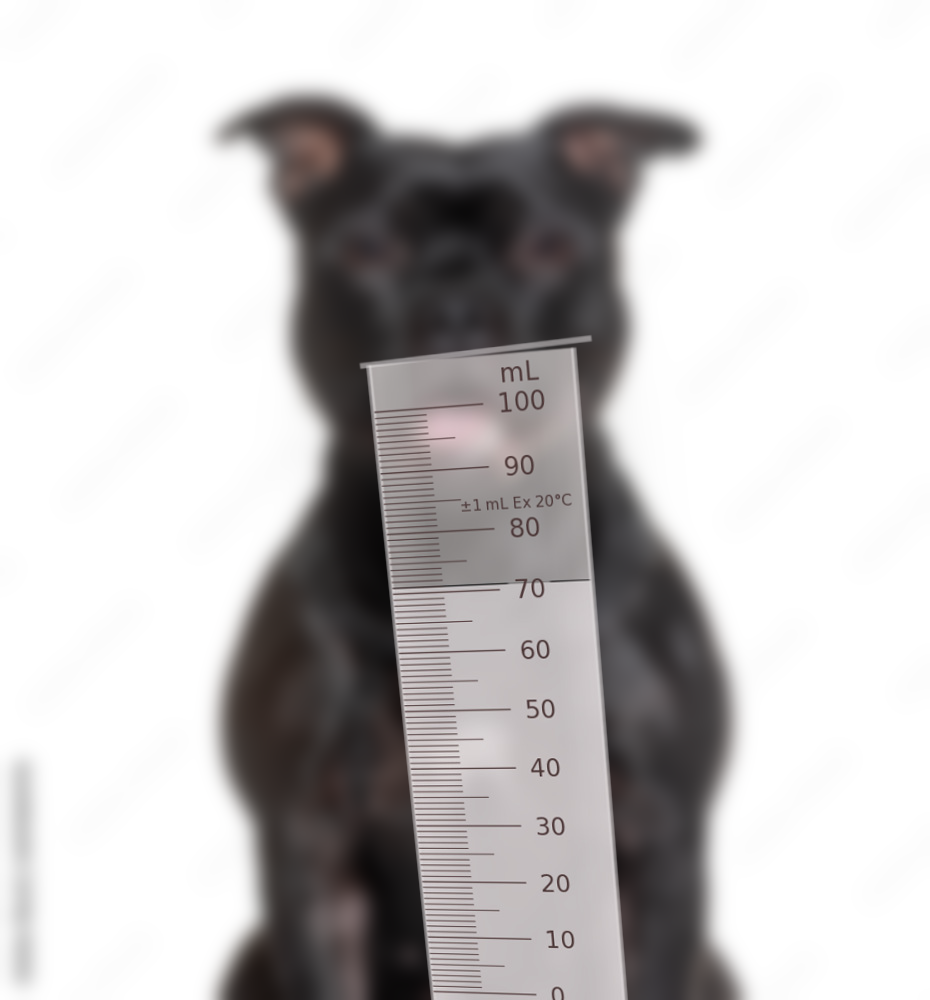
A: **71** mL
